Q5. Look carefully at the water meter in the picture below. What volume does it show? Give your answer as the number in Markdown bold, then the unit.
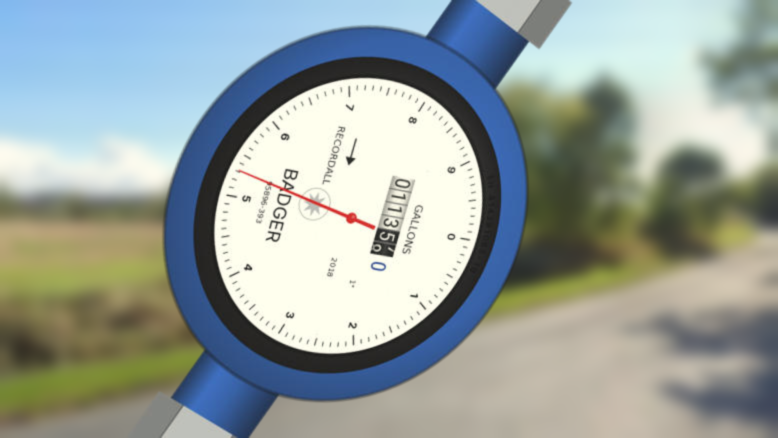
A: **113575.3** gal
